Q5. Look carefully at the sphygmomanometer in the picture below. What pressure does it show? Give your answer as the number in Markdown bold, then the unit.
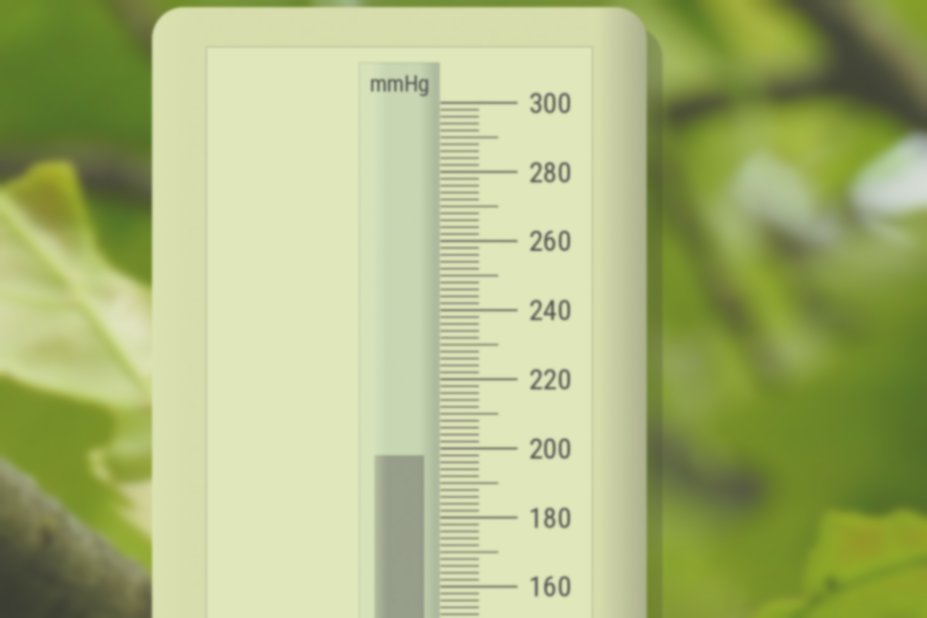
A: **198** mmHg
